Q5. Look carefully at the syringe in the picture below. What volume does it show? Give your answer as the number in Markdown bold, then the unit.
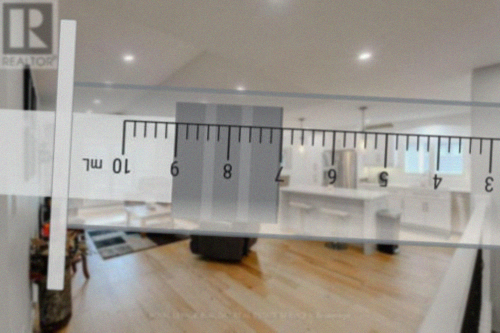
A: **7** mL
